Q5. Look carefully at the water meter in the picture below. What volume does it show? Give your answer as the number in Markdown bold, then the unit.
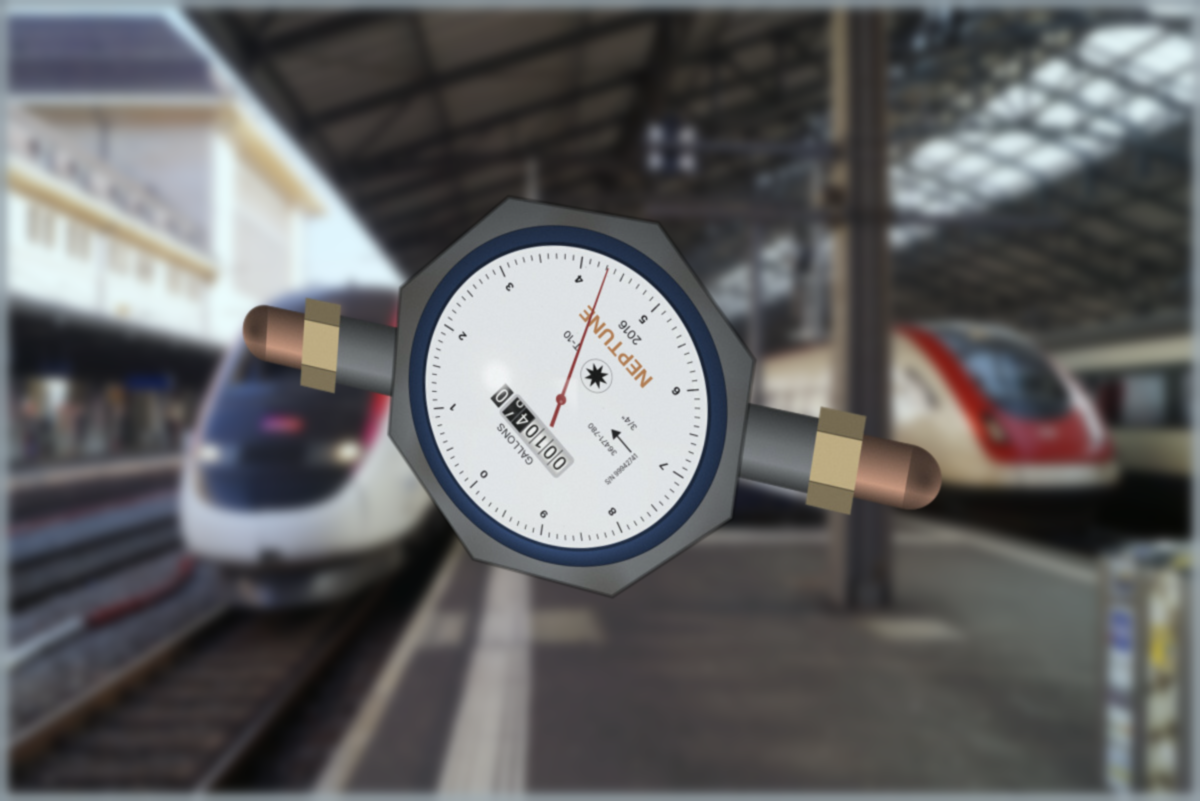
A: **10474.3** gal
